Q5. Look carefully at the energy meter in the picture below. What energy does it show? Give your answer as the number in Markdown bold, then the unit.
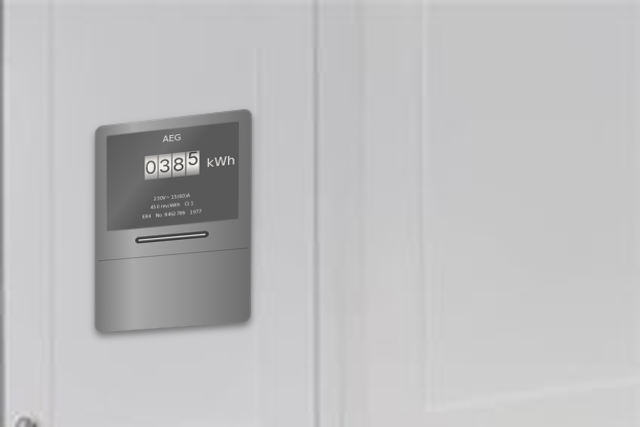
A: **385** kWh
